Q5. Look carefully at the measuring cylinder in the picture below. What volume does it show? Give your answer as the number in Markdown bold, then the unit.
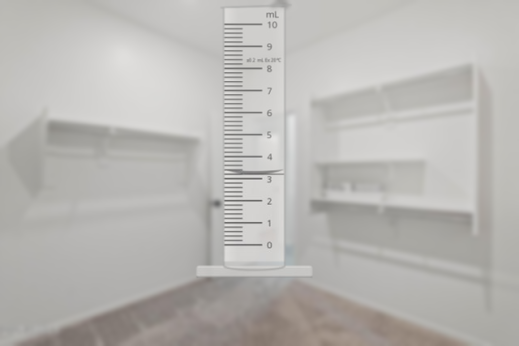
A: **3.2** mL
